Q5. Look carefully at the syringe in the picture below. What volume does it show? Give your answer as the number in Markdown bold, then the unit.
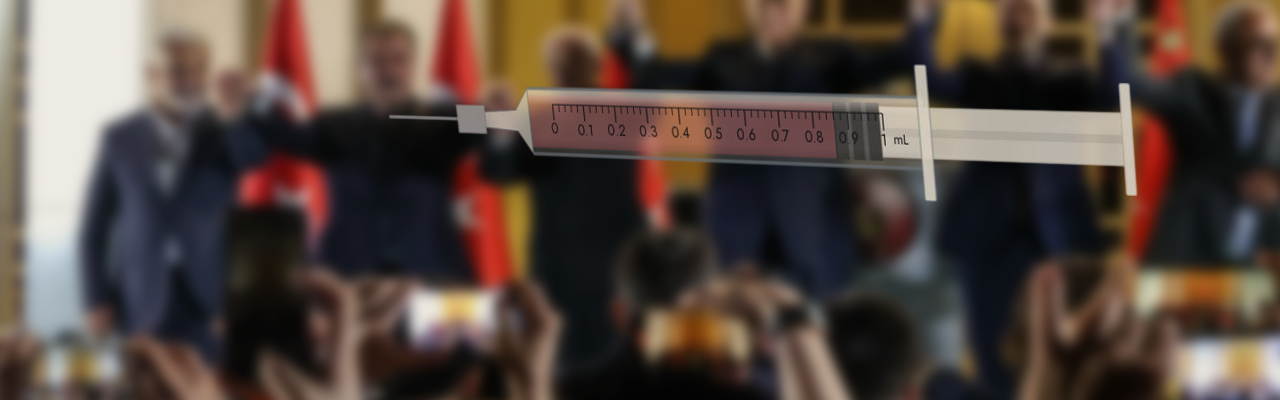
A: **0.86** mL
